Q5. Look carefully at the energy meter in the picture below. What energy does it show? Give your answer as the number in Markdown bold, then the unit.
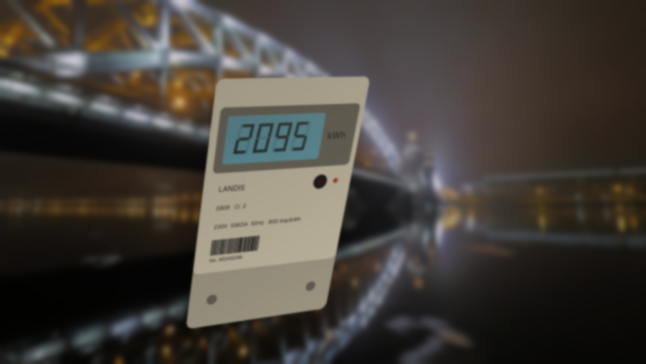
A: **2095** kWh
